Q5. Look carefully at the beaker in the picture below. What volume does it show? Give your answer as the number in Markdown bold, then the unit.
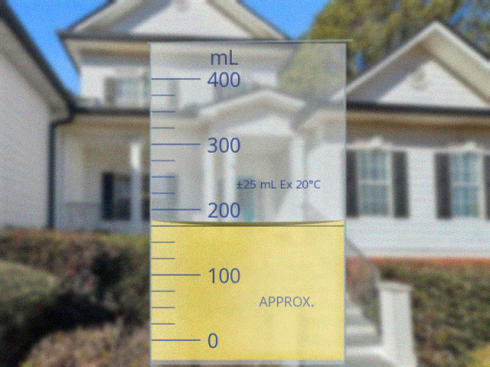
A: **175** mL
